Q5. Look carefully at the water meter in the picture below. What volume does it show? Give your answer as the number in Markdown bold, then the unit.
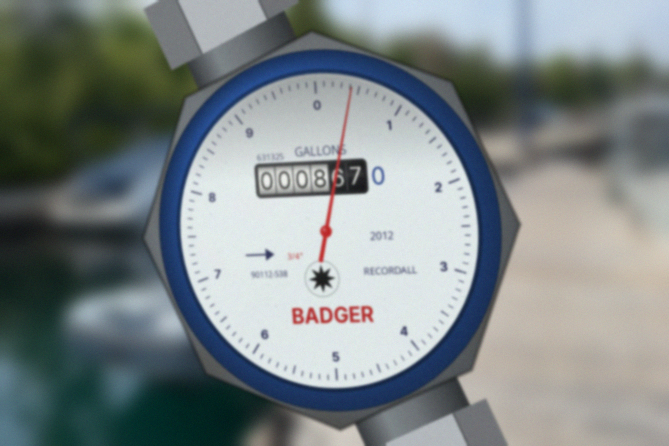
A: **8670.4** gal
